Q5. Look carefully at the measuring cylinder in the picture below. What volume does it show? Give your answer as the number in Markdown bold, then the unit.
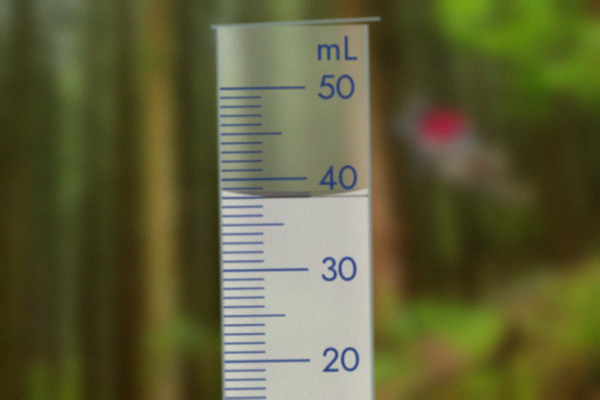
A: **38** mL
